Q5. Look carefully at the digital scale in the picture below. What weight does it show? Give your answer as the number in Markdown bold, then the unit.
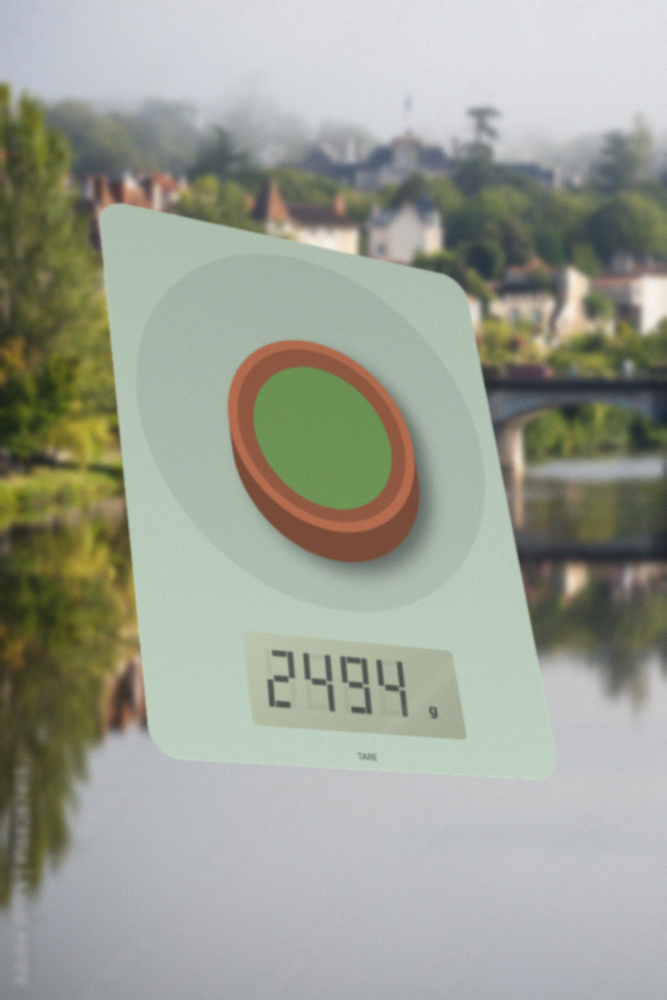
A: **2494** g
